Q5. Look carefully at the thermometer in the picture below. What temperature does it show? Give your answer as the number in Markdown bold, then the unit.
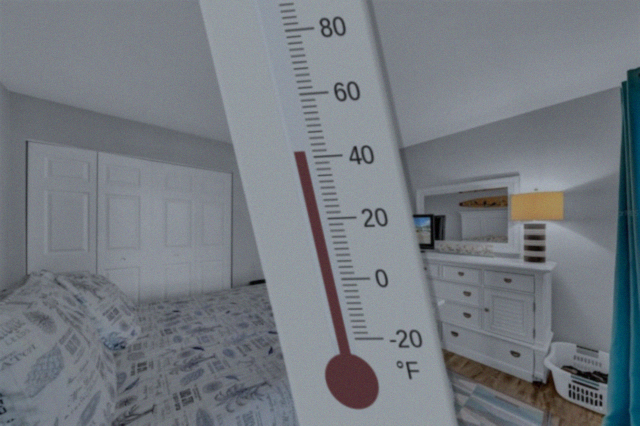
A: **42** °F
